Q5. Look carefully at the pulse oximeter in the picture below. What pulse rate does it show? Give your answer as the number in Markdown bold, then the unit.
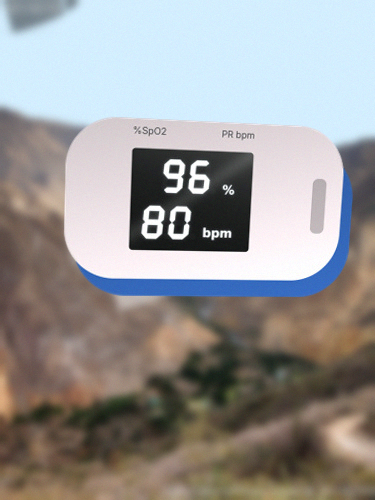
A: **80** bpm
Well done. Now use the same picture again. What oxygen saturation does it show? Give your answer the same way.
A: **96** %
